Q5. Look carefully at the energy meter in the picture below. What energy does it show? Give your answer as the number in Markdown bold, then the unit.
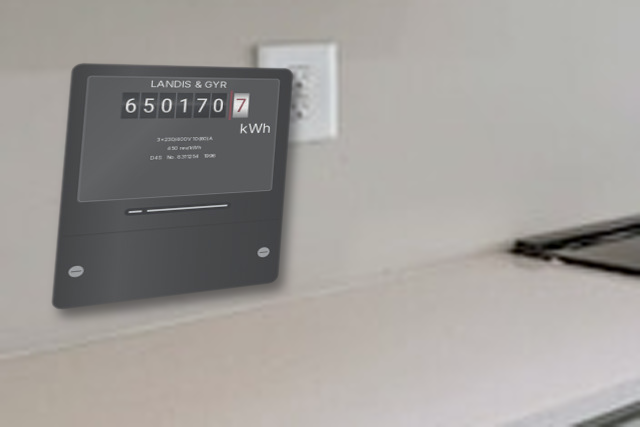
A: **650170.7** kWh
